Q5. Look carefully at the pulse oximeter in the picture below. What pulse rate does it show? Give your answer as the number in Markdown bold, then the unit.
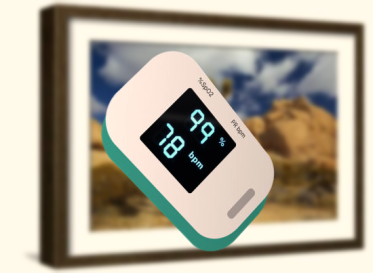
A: **78** bpm
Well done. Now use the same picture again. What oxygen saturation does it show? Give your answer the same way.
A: **99** %
